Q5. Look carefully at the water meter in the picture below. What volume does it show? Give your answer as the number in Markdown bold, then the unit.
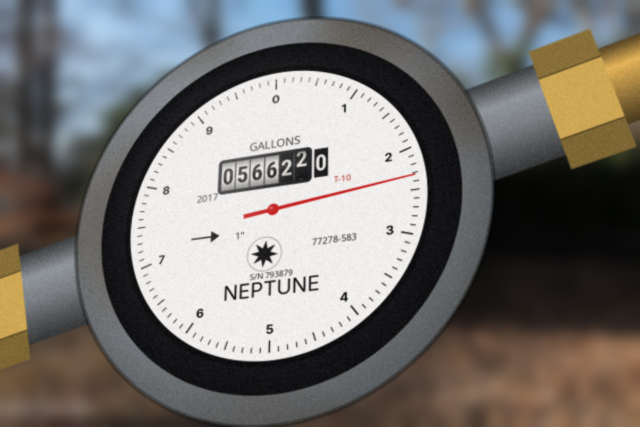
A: **566222.3** gal
